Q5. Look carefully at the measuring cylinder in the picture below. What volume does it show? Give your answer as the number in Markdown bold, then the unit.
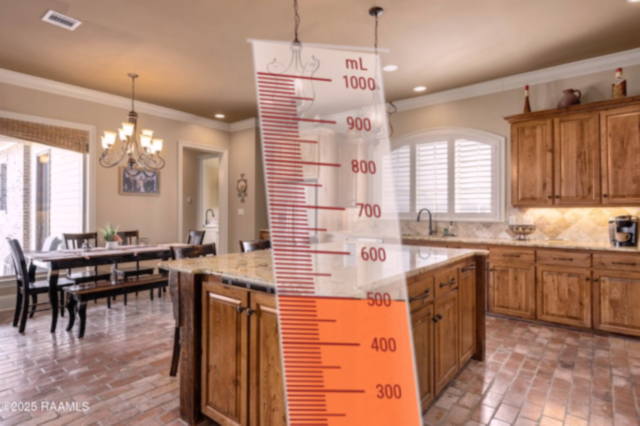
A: **500** mL
